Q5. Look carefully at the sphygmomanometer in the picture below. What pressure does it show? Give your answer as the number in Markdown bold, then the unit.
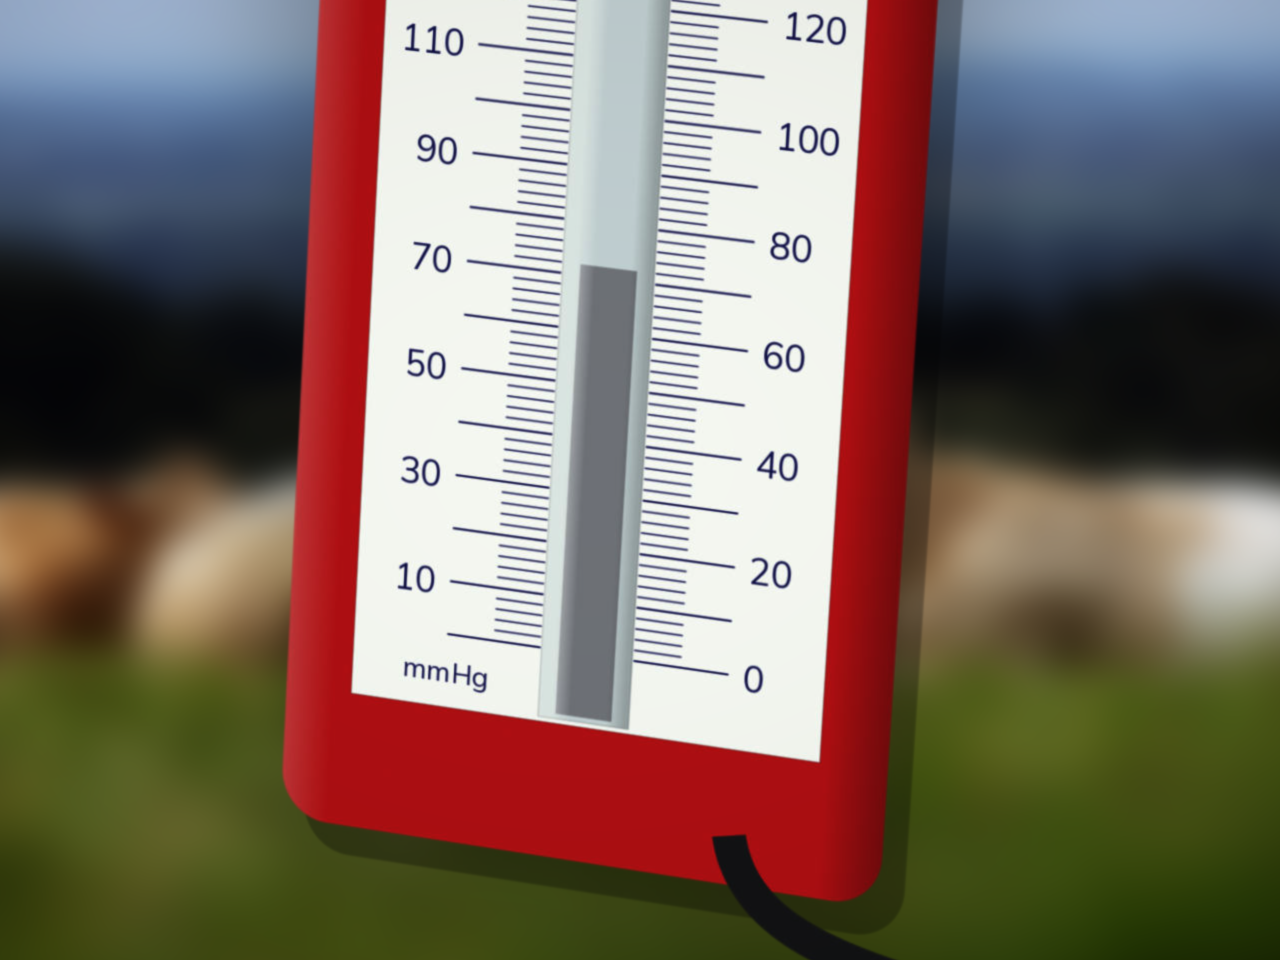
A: **72** mmHg
